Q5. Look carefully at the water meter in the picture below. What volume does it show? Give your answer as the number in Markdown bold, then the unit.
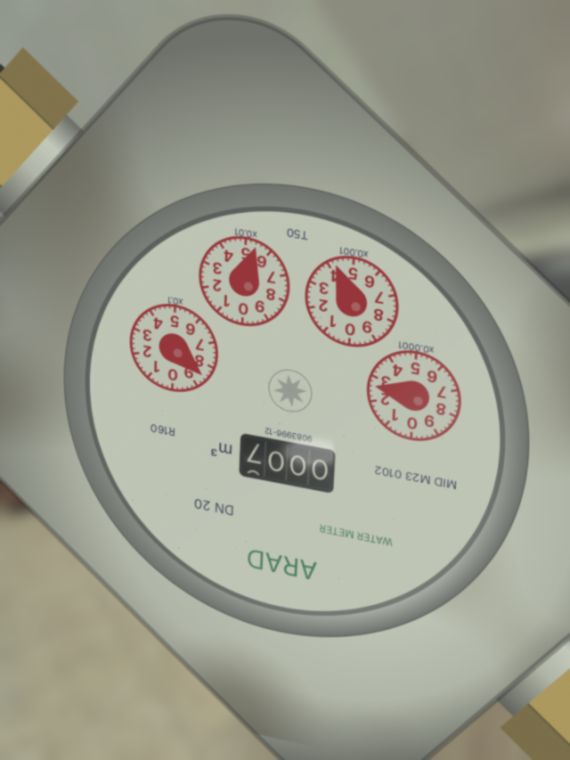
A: **6.8542** m³
